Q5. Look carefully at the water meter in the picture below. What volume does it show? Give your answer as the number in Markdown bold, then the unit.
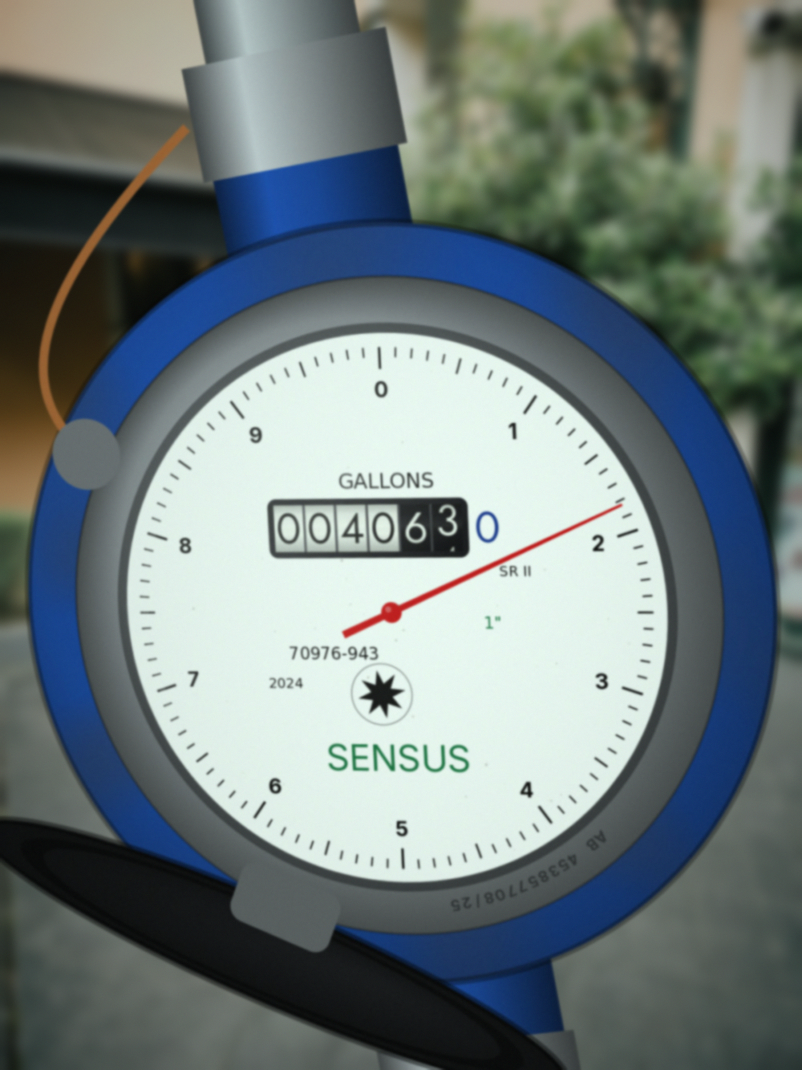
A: **40631.8** gal
